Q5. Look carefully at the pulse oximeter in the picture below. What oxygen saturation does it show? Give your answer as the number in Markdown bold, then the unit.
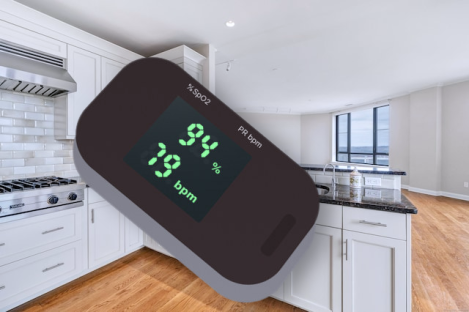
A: **94** %
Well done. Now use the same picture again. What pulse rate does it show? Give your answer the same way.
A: **79** bpm
